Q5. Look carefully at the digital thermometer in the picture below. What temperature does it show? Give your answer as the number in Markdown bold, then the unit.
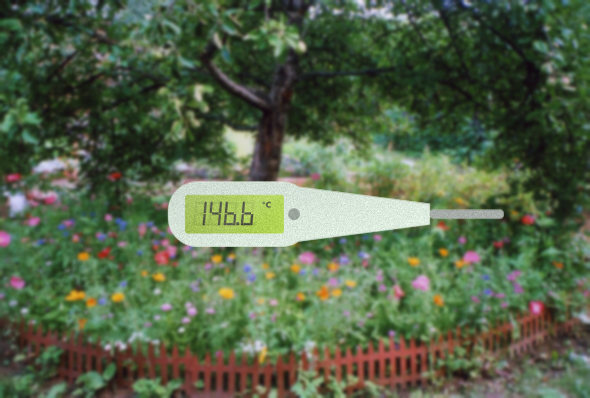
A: **146.6** °C
